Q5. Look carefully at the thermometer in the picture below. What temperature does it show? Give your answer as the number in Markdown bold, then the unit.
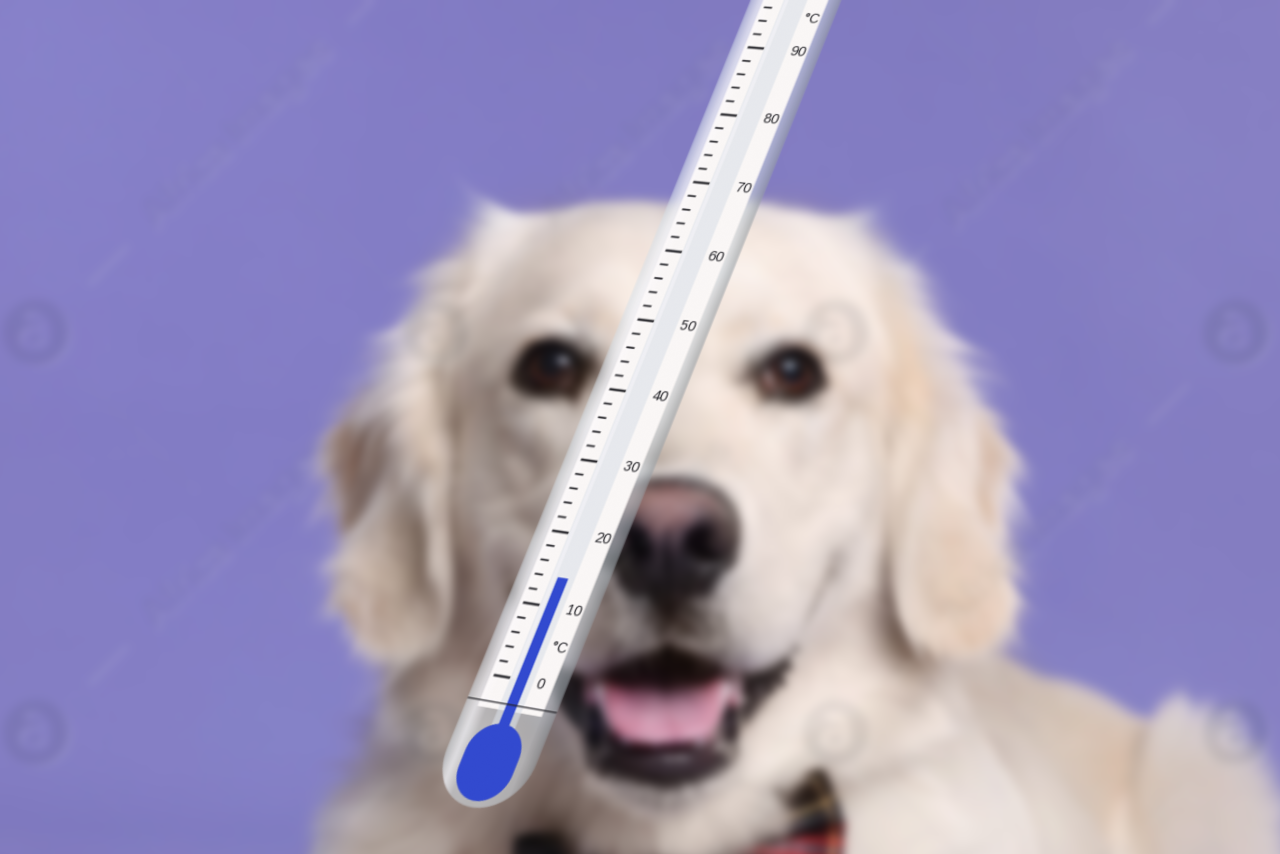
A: **14** °C
